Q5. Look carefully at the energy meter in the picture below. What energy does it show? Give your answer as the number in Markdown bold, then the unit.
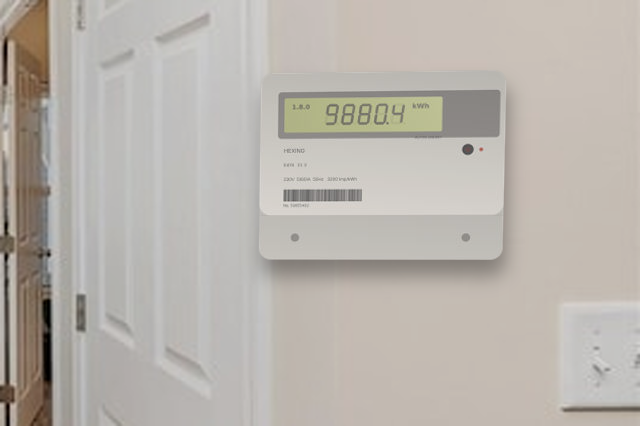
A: **9880.4** kWh
